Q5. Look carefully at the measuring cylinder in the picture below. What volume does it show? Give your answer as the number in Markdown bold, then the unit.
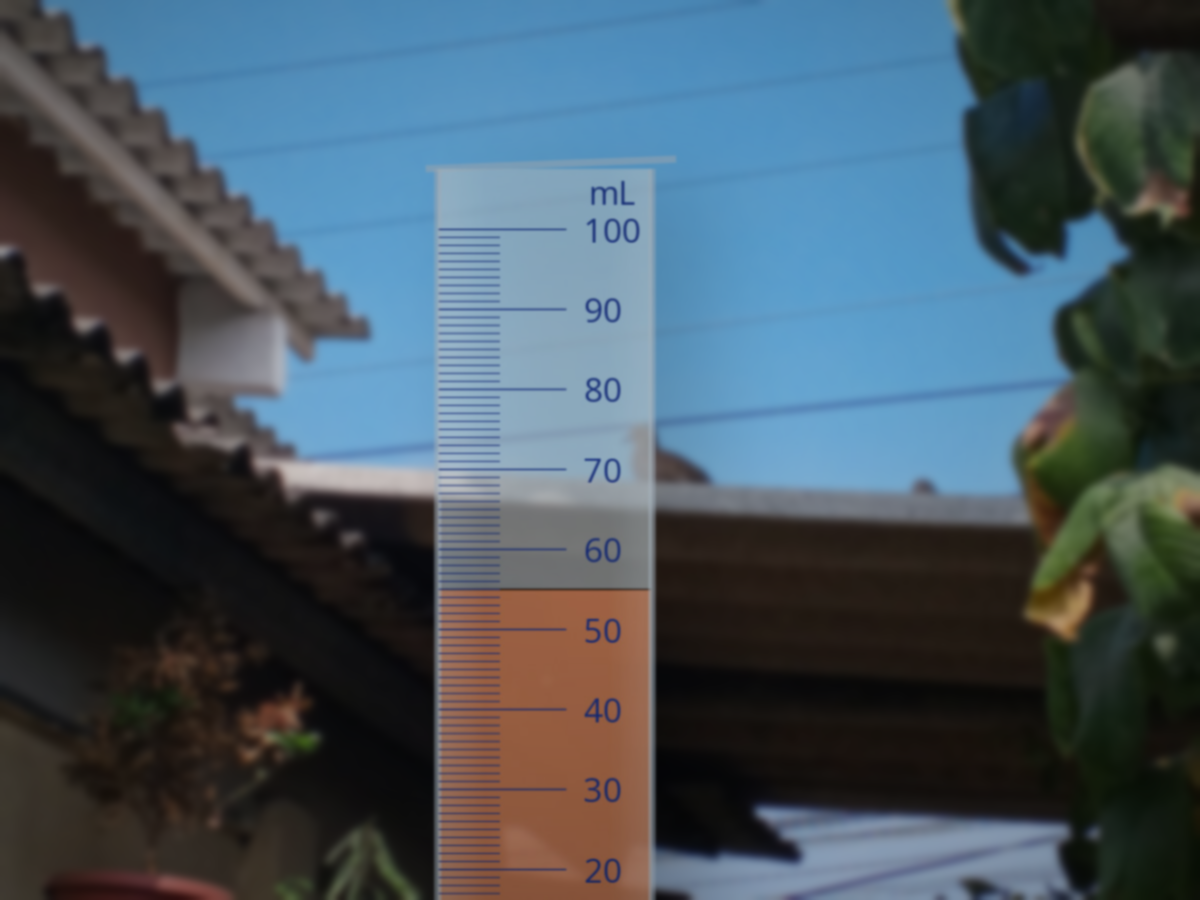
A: **55** mL
